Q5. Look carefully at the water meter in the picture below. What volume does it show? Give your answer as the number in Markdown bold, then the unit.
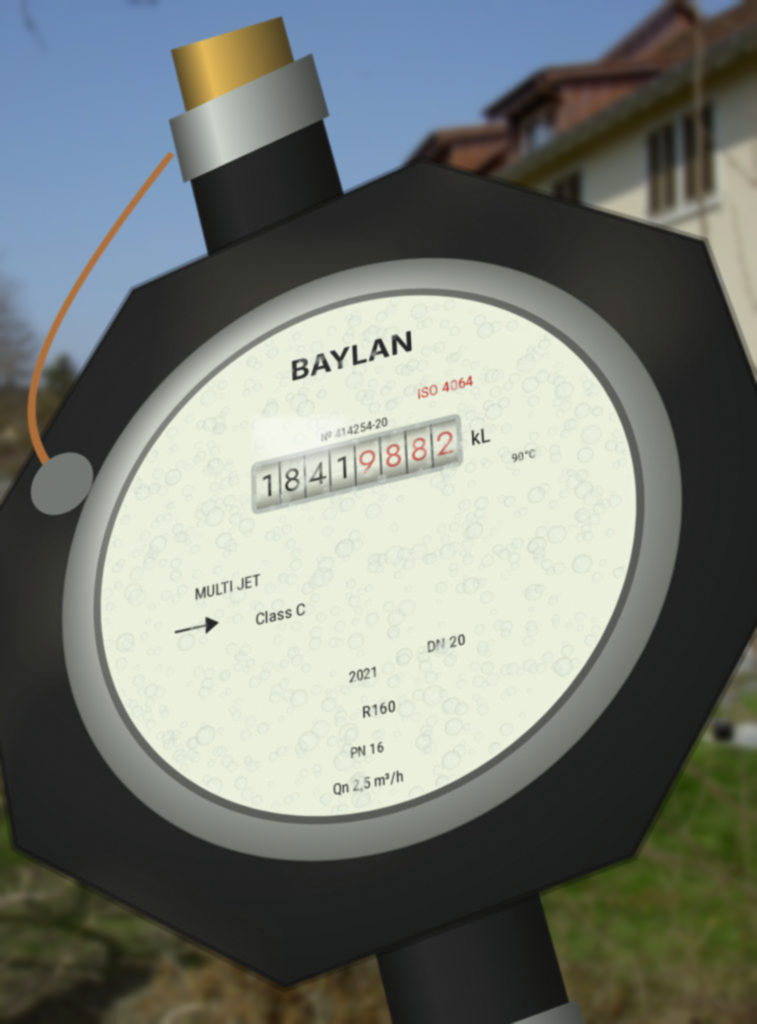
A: **1841.9882** kL
